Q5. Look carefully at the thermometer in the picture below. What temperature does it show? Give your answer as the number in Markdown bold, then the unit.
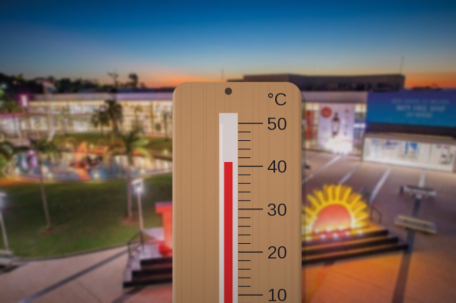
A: **41** °C
